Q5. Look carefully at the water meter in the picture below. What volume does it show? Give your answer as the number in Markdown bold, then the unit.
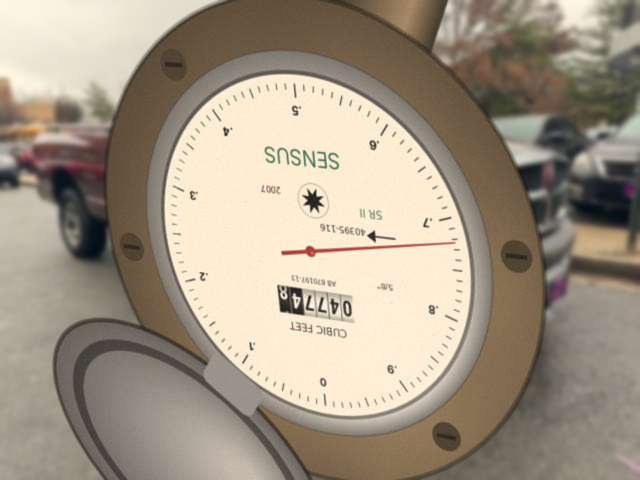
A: **47747.72** ft³
